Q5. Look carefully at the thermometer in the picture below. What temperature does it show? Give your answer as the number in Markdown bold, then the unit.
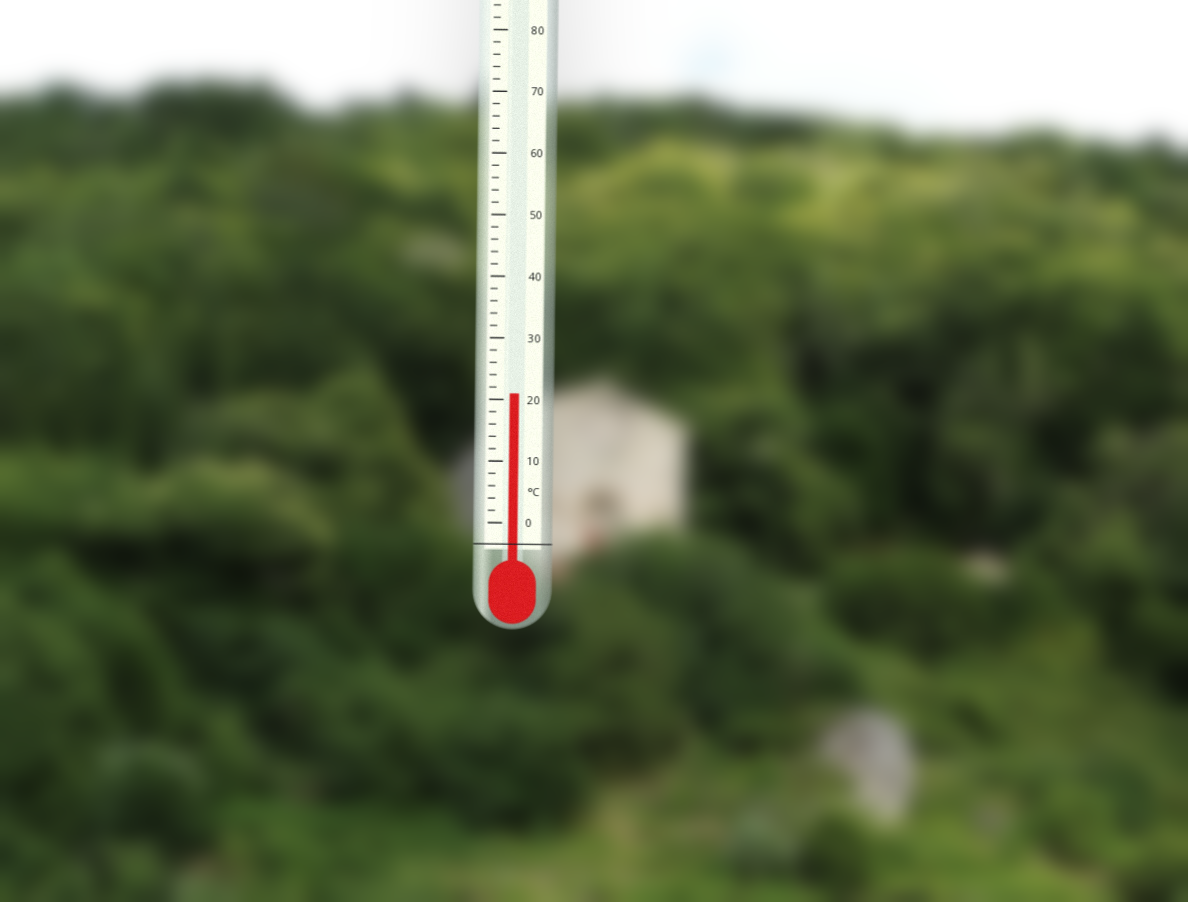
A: **21** °C
